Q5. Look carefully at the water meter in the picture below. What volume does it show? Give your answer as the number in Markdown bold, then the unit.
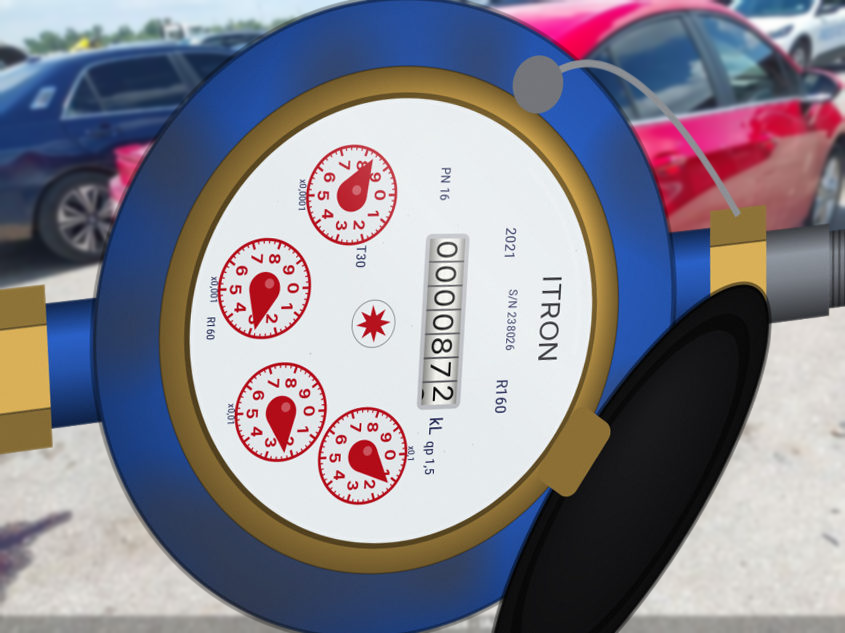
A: **872.1228** kL
